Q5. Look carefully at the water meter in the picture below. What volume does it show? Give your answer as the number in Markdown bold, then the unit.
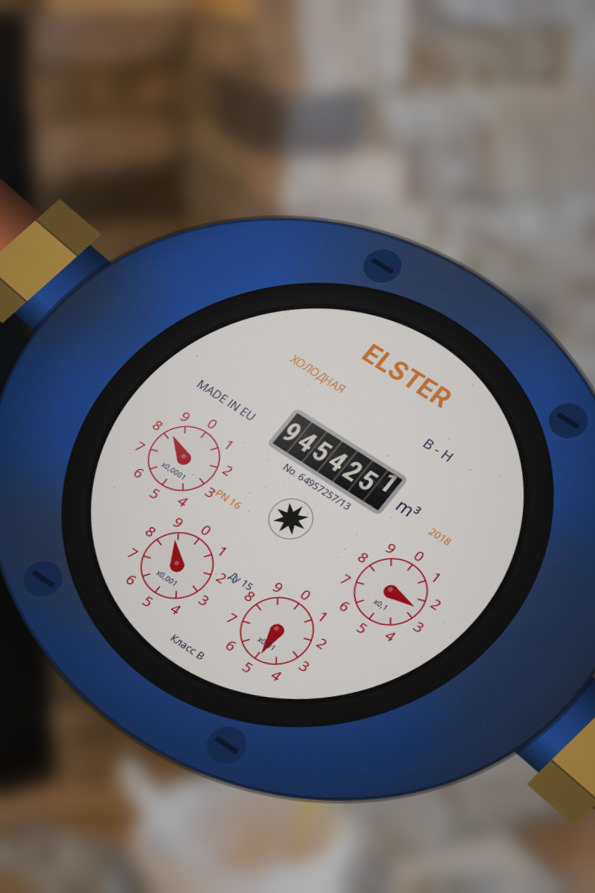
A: **9454251.2488** m³
